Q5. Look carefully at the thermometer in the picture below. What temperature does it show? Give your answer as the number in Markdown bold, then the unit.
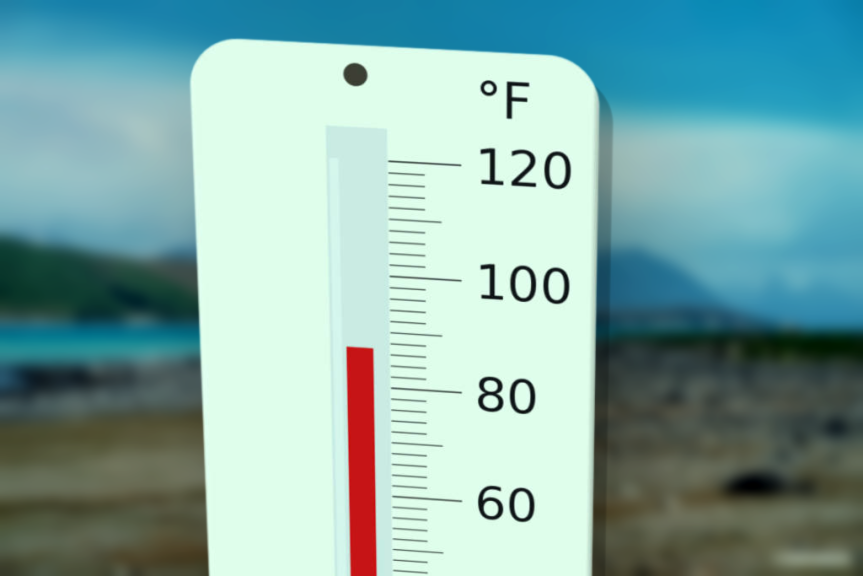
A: **87** °F
